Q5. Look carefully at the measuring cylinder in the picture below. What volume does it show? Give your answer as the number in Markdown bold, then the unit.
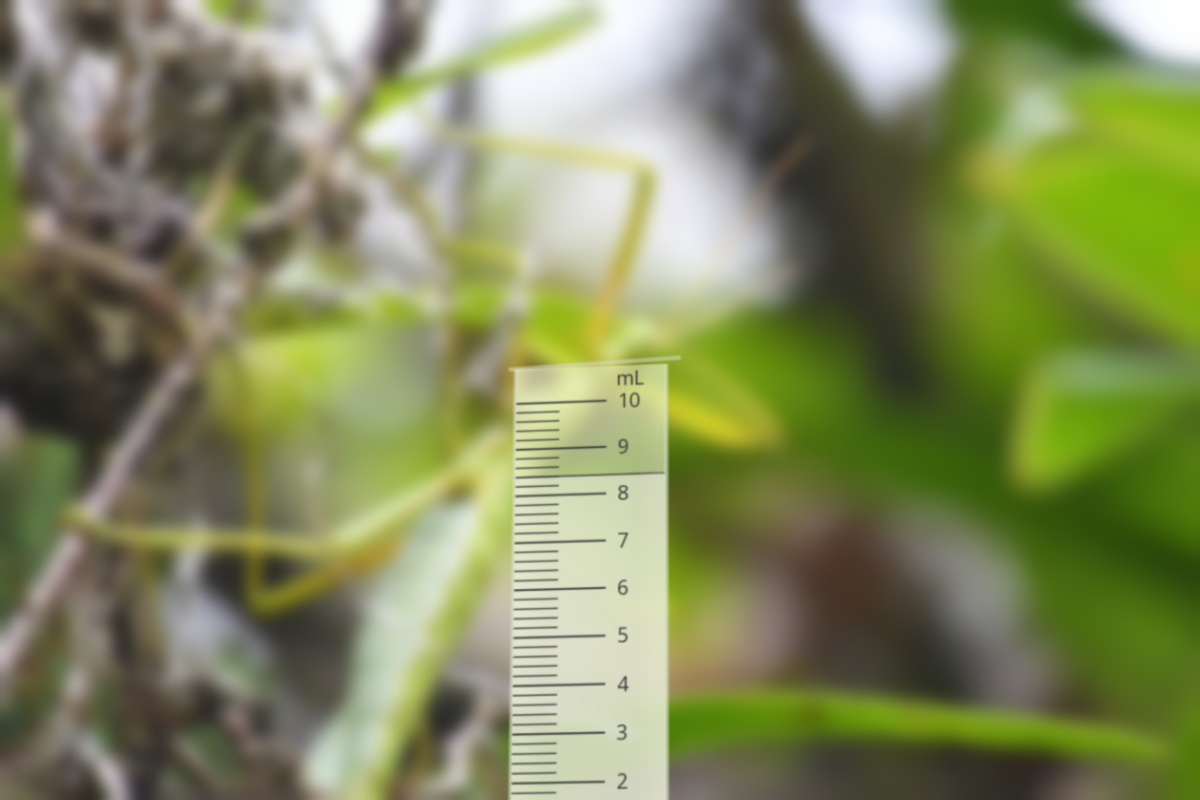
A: **8.4** mL
